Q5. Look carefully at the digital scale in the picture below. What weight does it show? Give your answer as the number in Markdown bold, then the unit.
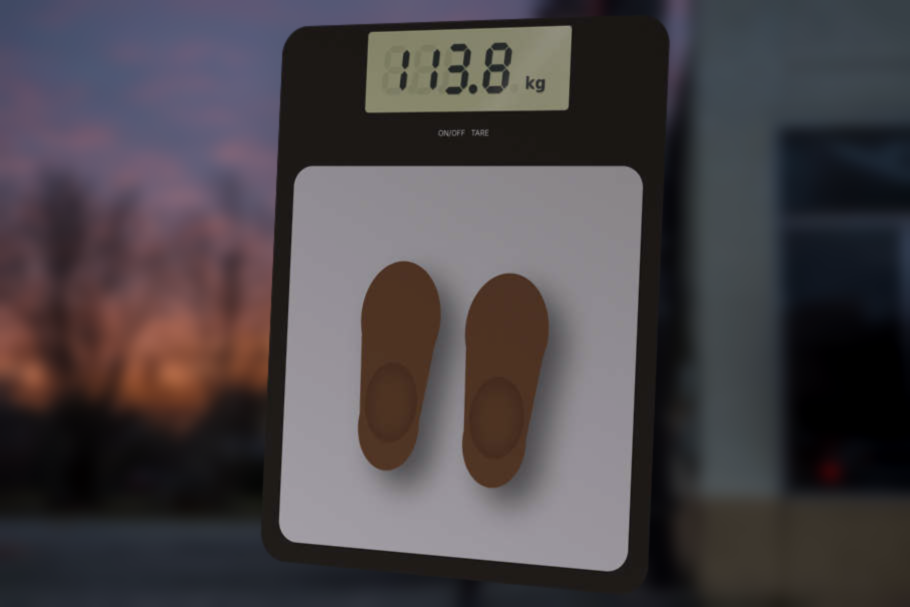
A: **113.8** kg
